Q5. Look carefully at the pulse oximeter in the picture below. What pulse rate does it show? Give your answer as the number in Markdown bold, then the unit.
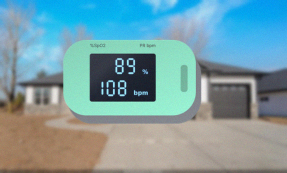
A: **108** bpm
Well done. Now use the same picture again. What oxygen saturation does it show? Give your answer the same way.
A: **89** %
